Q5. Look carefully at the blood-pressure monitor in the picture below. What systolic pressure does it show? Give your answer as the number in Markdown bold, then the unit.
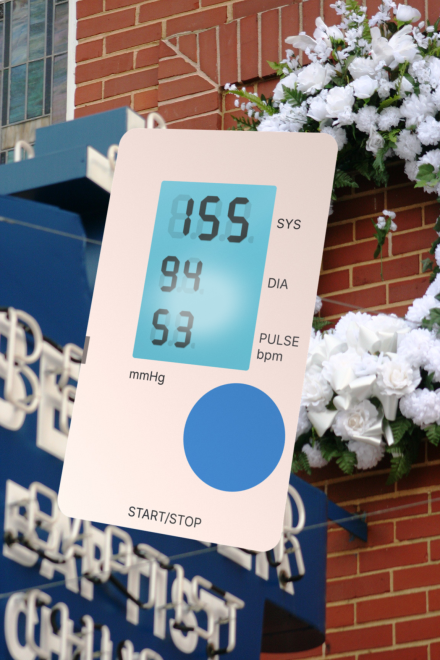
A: **155** mmHg
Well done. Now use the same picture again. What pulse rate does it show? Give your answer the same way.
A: **53** bpm
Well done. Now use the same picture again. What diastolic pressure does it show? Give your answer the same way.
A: **94** mmHg
